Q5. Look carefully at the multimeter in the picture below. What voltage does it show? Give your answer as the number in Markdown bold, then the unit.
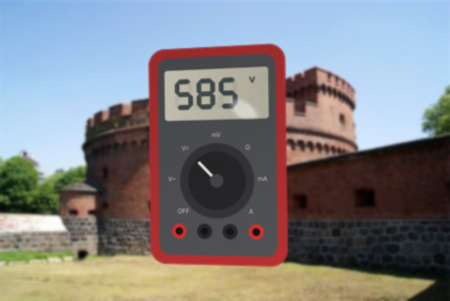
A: **585** V
